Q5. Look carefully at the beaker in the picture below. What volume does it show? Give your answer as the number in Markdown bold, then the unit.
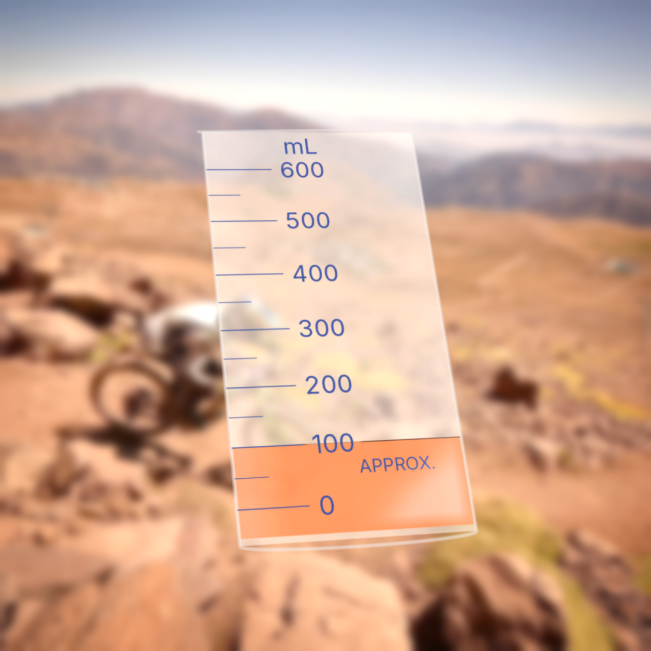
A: **100** mL
